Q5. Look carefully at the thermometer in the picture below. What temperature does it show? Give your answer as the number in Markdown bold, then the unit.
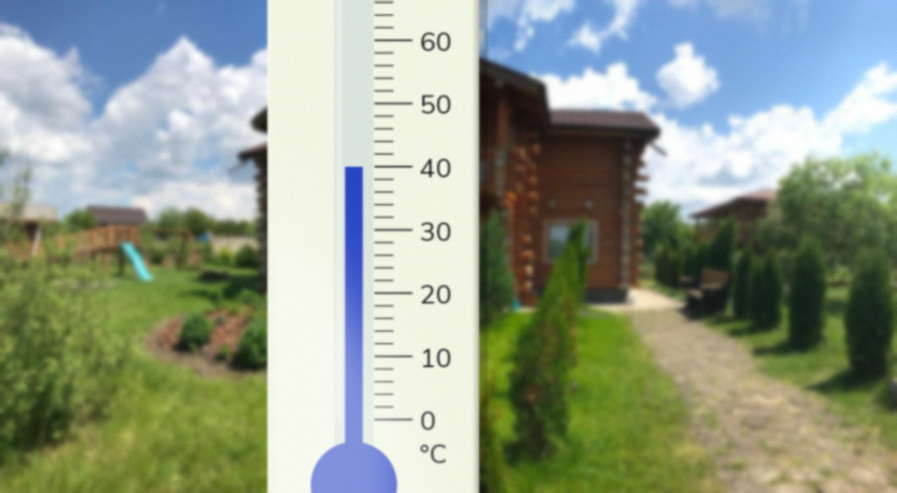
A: **40** °C
